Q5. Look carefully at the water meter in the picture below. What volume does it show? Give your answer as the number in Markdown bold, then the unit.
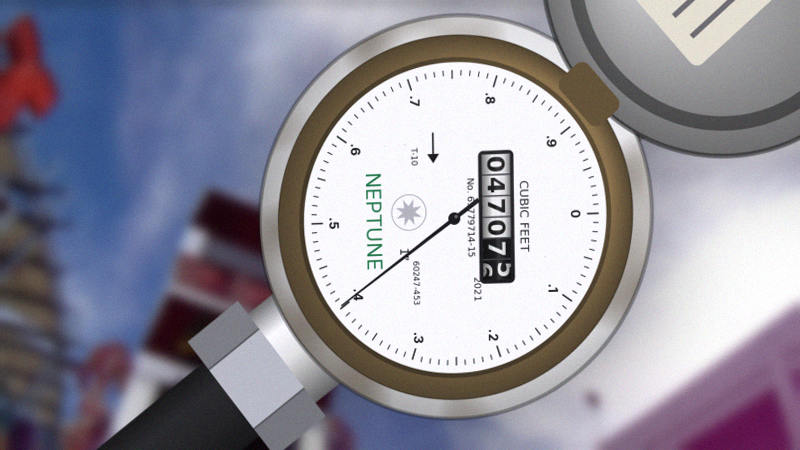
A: **47075.40** ft³
